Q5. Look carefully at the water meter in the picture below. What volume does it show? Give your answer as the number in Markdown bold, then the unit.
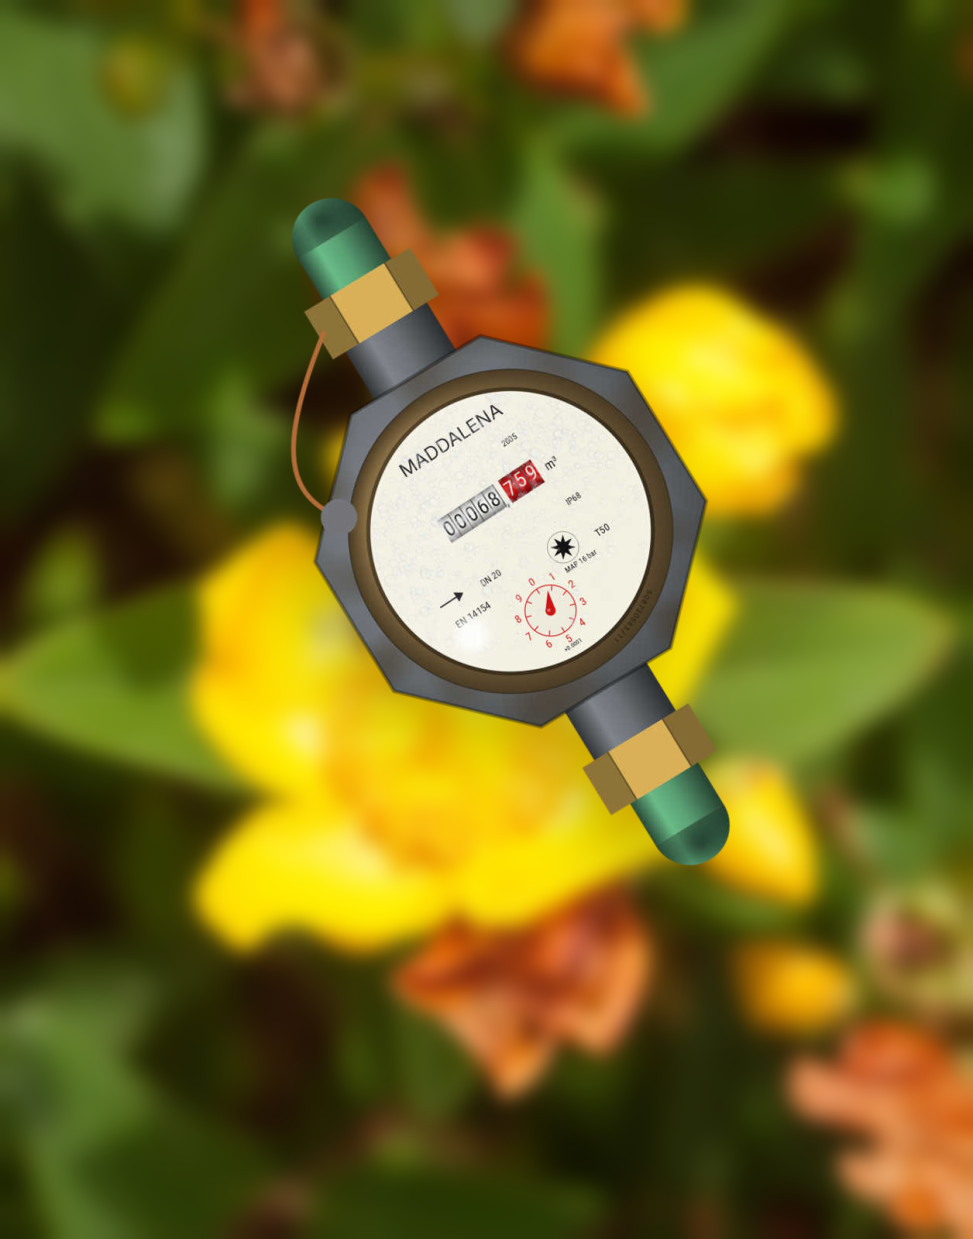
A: **68.7590** m³
